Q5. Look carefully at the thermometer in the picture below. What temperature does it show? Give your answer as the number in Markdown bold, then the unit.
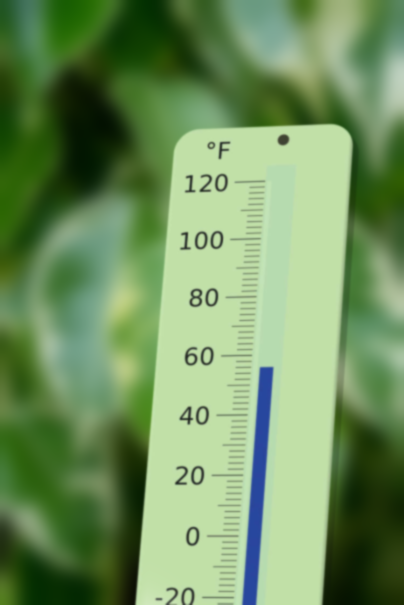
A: **56** °F
